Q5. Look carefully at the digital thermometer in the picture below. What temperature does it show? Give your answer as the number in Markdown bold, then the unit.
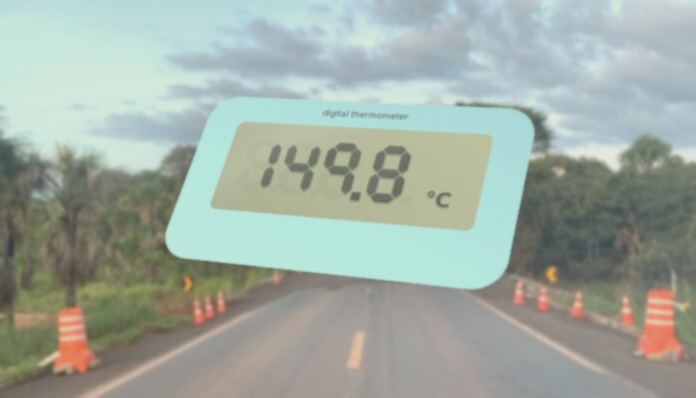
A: **149.8** °C
